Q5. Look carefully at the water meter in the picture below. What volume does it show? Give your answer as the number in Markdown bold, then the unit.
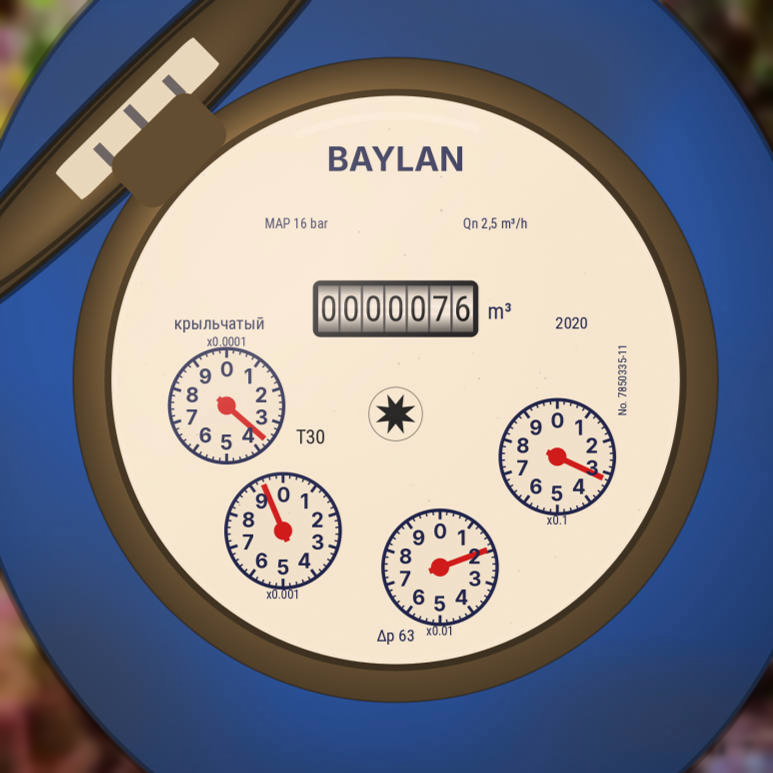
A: **76.3193** m³
